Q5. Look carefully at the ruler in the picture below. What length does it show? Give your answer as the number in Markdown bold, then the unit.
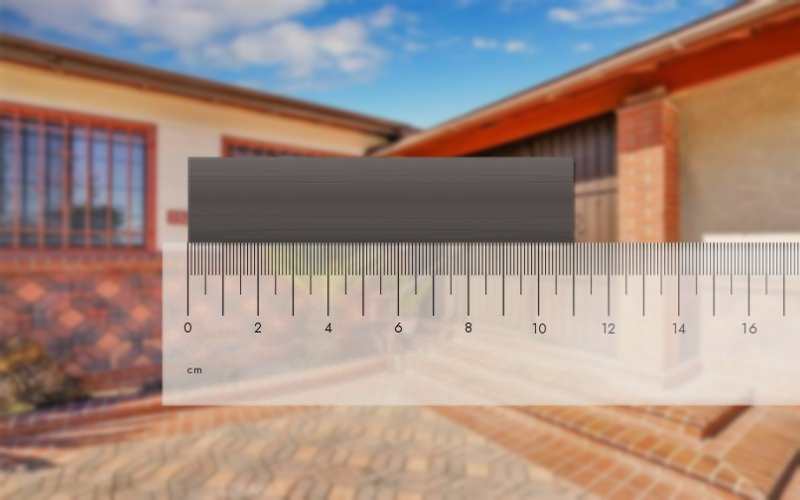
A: **11** cm
